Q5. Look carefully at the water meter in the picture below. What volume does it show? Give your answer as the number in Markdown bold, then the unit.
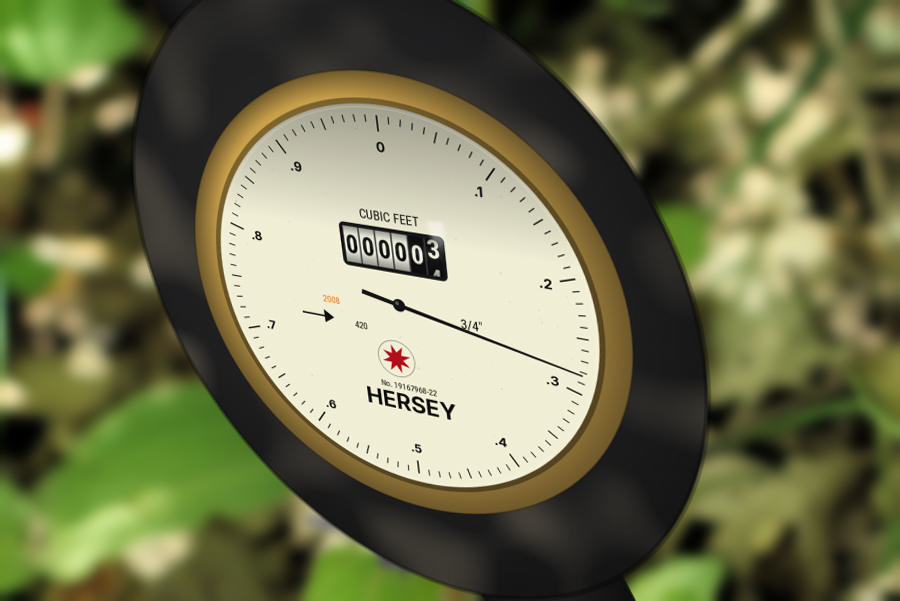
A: **3.28** ft³
